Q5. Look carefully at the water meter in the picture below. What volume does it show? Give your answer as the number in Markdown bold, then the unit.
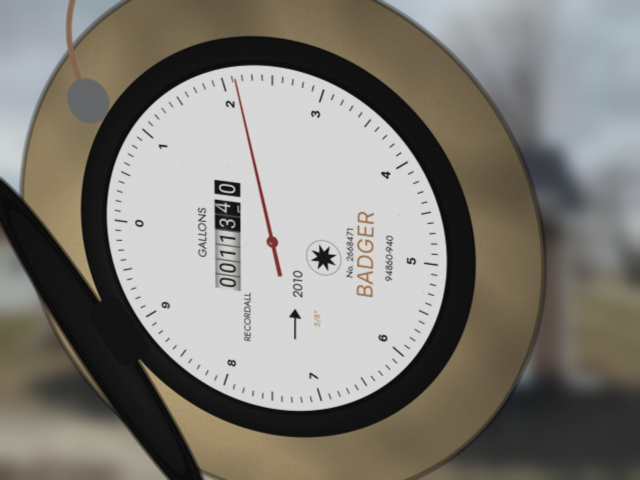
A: **11342.1** gal
